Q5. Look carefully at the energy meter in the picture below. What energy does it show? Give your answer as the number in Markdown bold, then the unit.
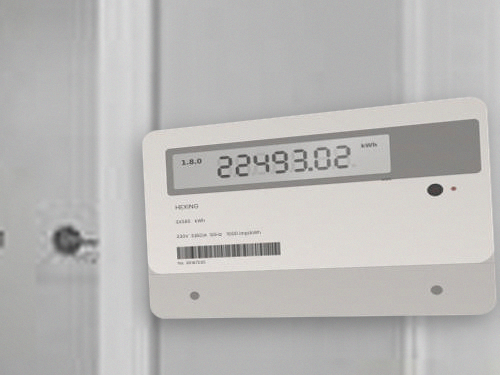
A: **22493.02** kWh
